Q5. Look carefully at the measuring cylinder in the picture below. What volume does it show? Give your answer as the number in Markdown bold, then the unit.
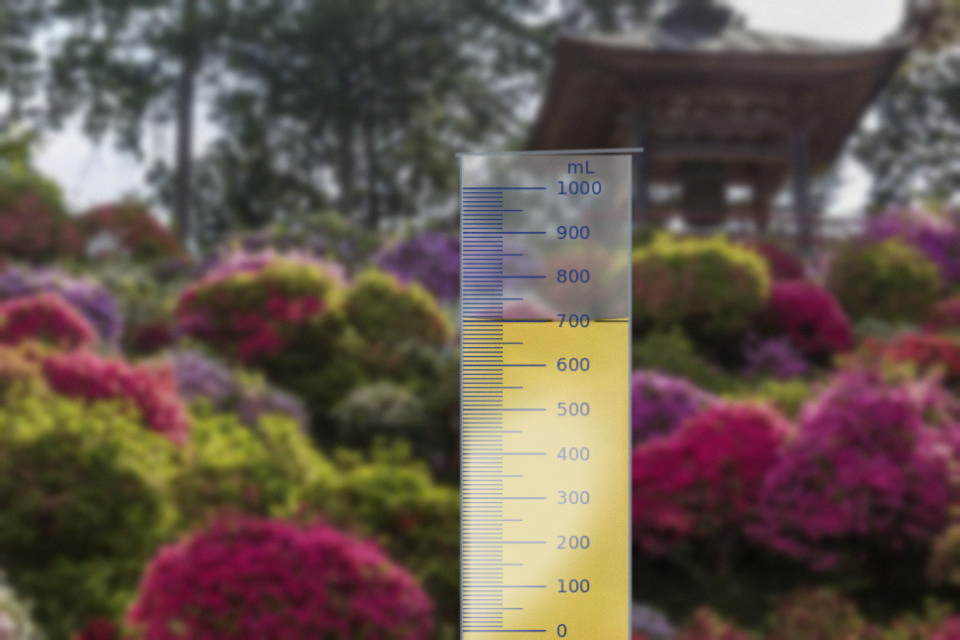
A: **700** mL
